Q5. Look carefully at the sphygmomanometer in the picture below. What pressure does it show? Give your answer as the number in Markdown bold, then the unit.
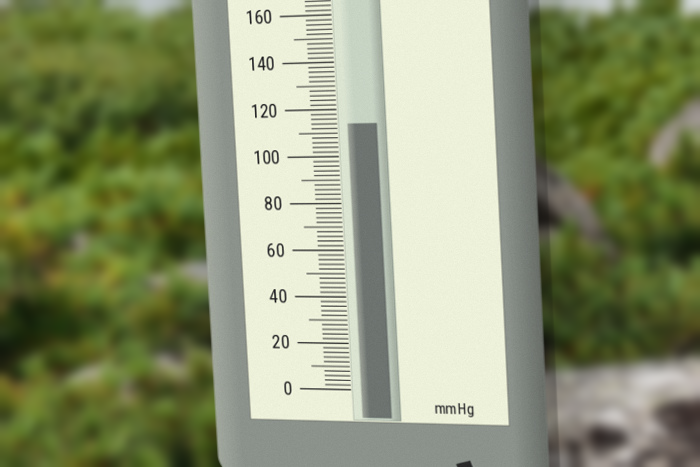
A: **114** mmHg
